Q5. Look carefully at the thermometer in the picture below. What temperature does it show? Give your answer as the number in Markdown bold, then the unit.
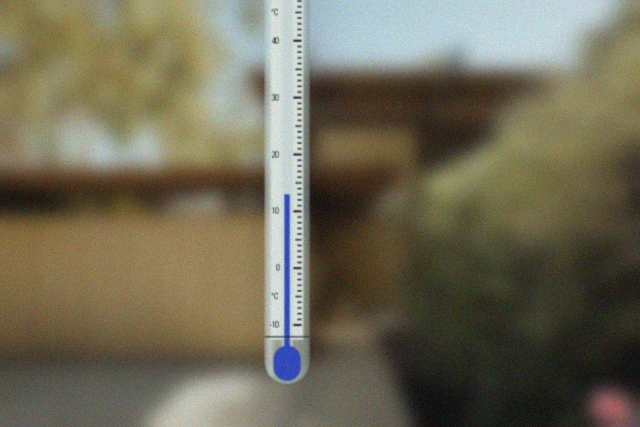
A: **13** °C
